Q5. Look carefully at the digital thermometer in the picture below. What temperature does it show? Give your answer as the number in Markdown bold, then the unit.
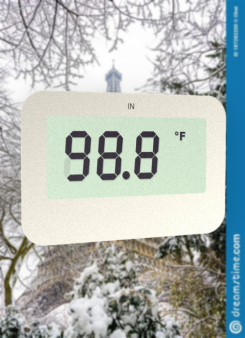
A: **98.8** °F
